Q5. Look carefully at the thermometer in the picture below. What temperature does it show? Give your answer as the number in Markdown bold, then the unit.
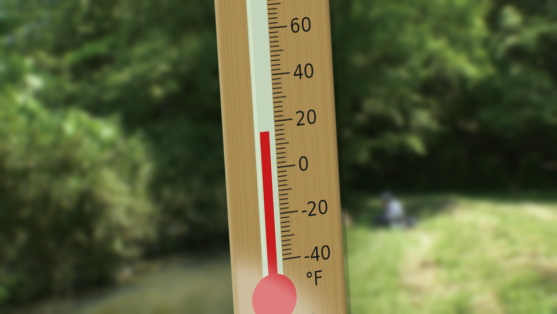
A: **16** °F
